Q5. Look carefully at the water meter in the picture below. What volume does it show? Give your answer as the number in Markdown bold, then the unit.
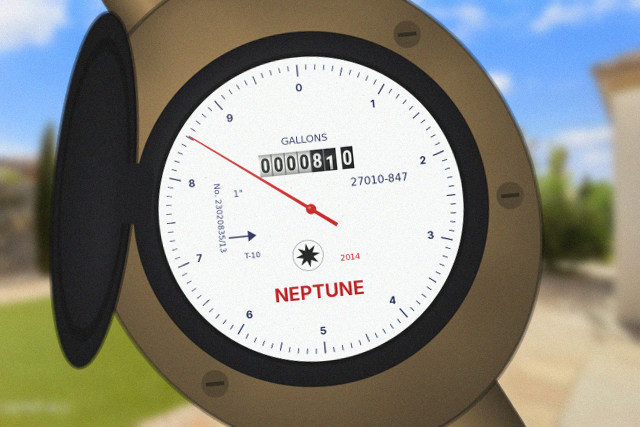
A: **808.5** gal
